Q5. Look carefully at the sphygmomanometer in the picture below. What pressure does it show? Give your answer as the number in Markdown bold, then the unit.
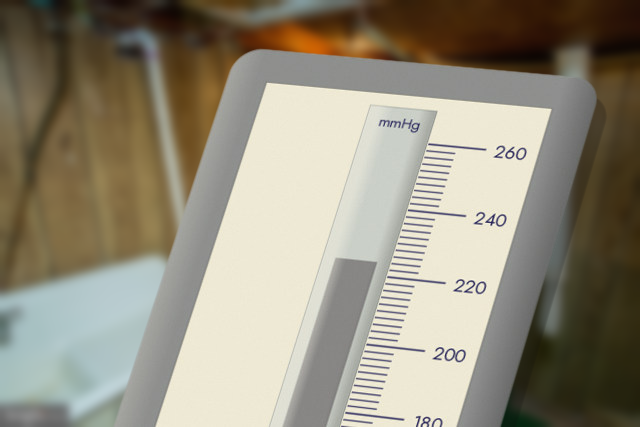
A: **224** mmHg
